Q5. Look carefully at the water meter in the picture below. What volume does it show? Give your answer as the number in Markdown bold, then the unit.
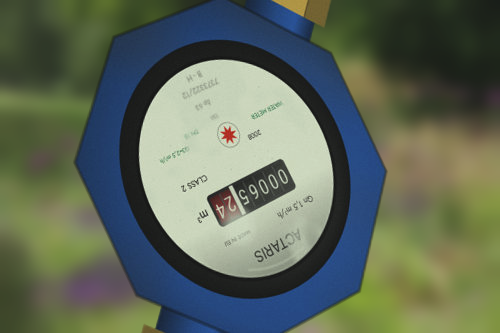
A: **65.24** m³
